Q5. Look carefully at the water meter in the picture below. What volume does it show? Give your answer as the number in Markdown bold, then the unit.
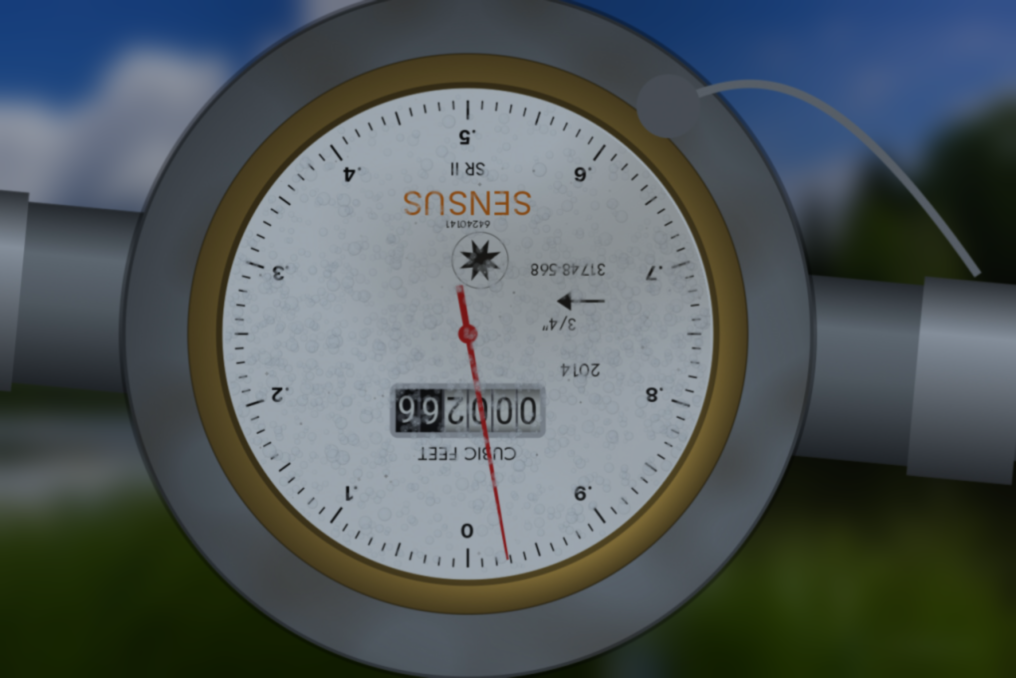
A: **265.97** ft³
